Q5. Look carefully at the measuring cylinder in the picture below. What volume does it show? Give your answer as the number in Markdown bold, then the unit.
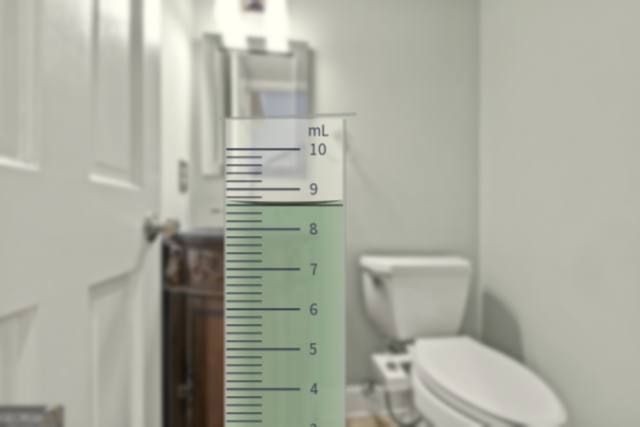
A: **8.6** mL
